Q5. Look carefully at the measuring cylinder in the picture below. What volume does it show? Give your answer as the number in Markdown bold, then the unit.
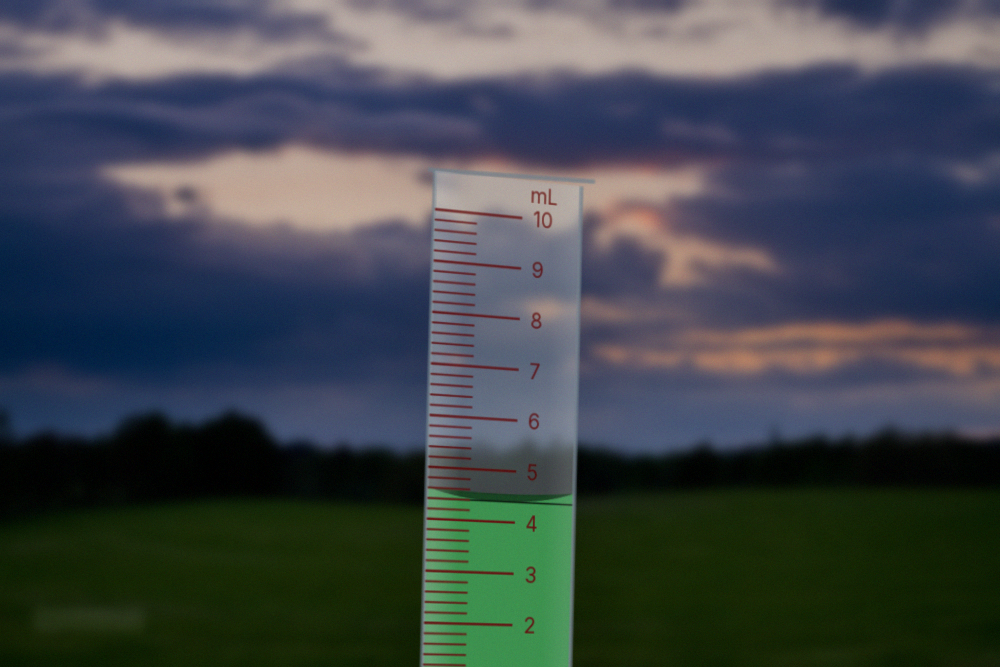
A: **4.4** mL
